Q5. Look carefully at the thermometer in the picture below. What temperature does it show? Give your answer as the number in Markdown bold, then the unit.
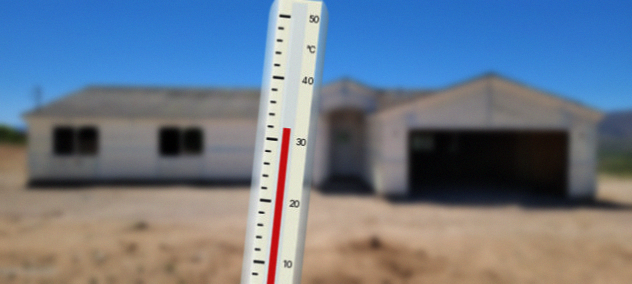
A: **32** °C
